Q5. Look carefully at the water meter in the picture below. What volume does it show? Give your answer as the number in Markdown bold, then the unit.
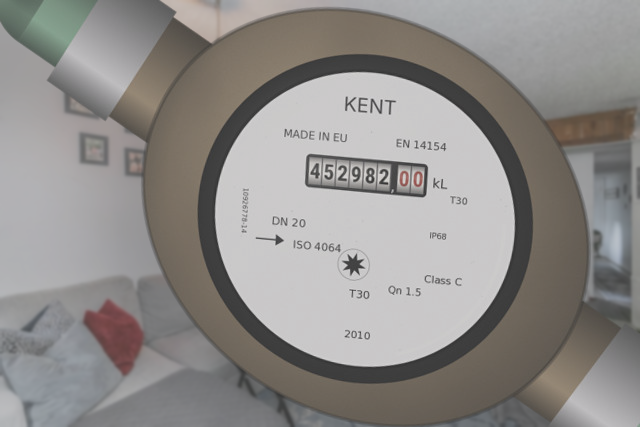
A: **452982.00** kL
